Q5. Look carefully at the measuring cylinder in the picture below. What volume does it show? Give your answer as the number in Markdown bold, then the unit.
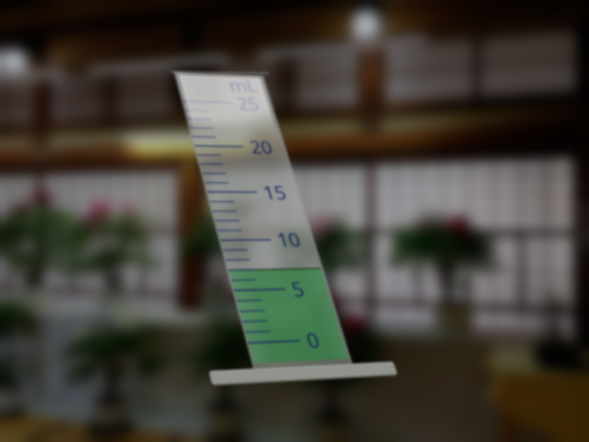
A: **7** mL
